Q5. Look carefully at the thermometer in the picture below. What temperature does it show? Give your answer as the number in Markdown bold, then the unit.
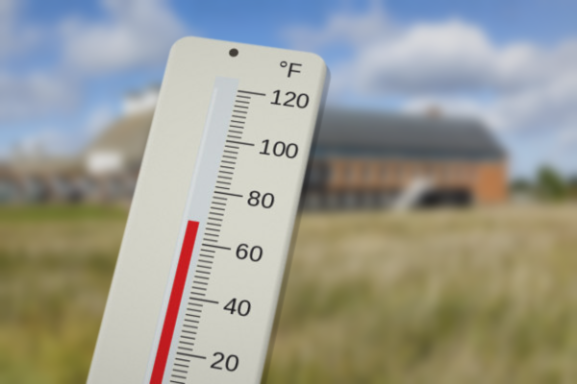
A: **68** °F
